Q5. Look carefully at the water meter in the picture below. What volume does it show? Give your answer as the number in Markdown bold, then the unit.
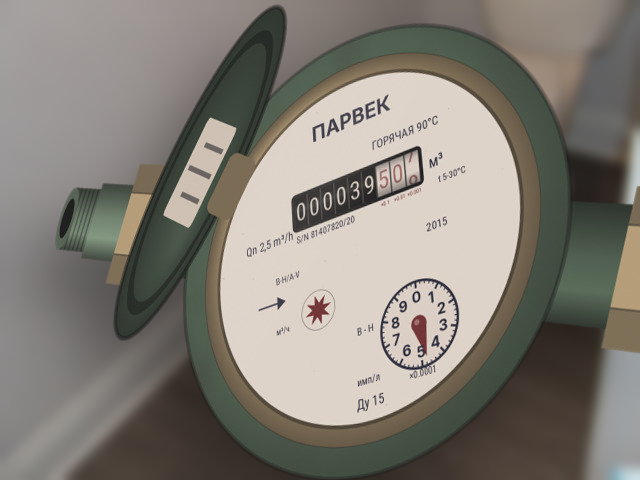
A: **39.5074** m³
